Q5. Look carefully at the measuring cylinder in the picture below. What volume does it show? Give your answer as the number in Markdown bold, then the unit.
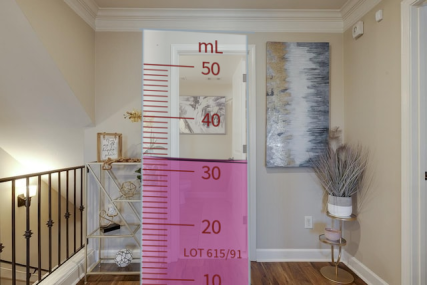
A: **32** mL
